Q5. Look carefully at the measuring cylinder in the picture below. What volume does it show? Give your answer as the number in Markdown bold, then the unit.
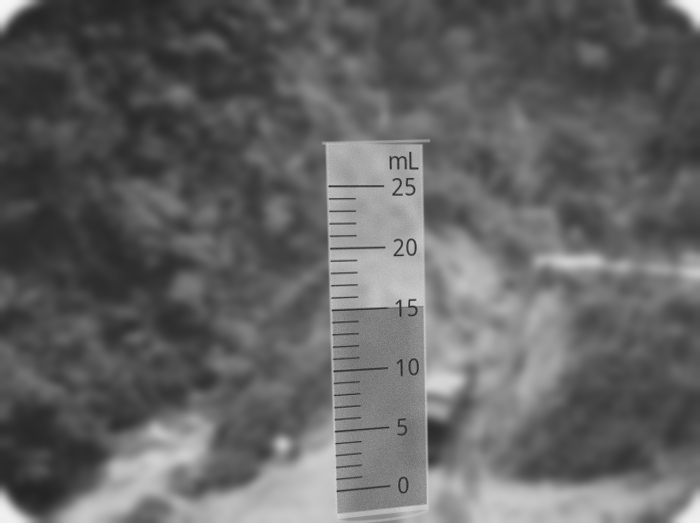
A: **15** mL
